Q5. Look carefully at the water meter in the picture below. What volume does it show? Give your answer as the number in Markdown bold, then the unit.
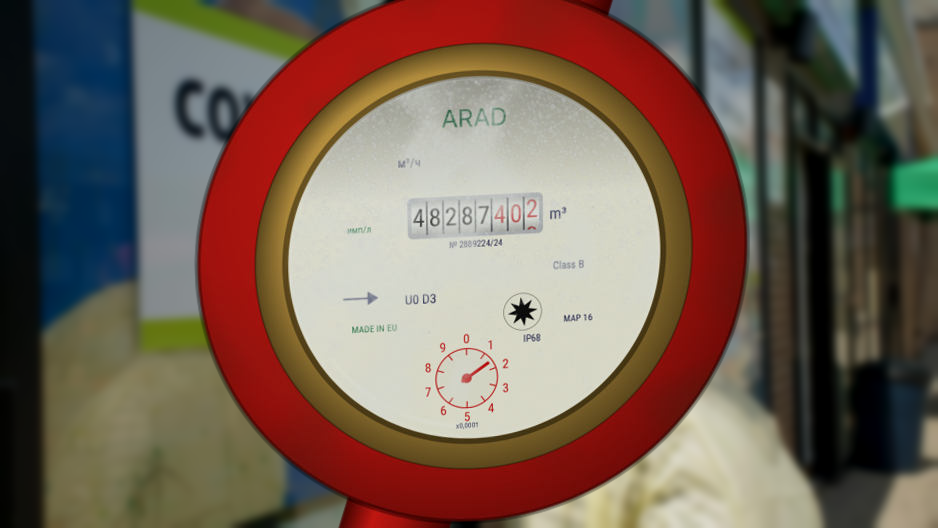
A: **48287.4021** m³
